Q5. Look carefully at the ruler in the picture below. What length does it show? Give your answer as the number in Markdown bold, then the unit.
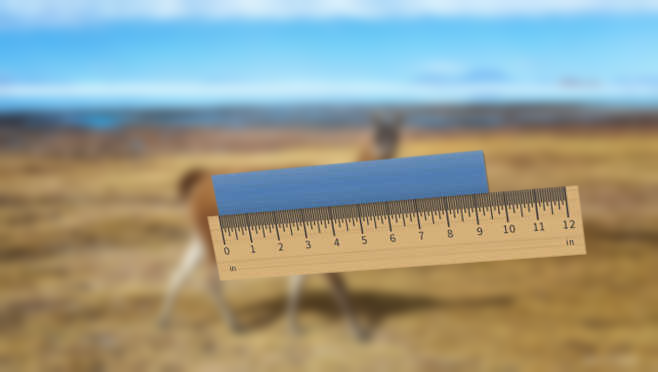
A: **9.5** in
